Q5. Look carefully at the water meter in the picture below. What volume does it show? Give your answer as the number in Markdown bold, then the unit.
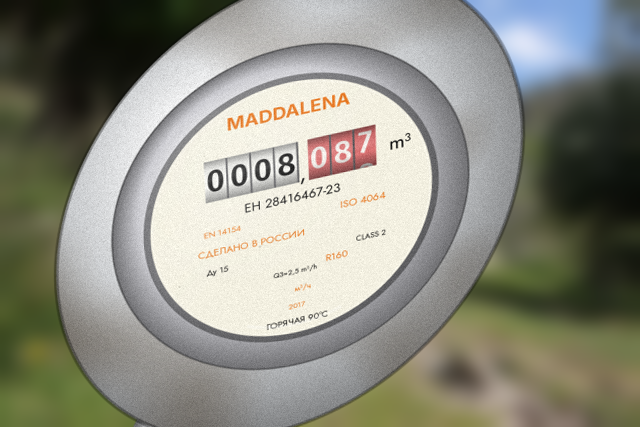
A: **8.087** m³
